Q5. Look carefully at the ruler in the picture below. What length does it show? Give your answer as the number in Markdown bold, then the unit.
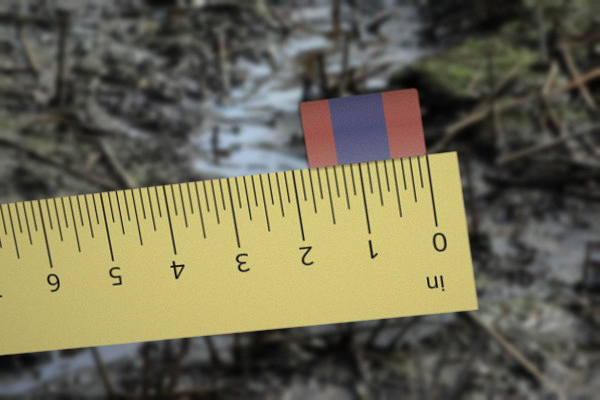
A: **1.75** in
